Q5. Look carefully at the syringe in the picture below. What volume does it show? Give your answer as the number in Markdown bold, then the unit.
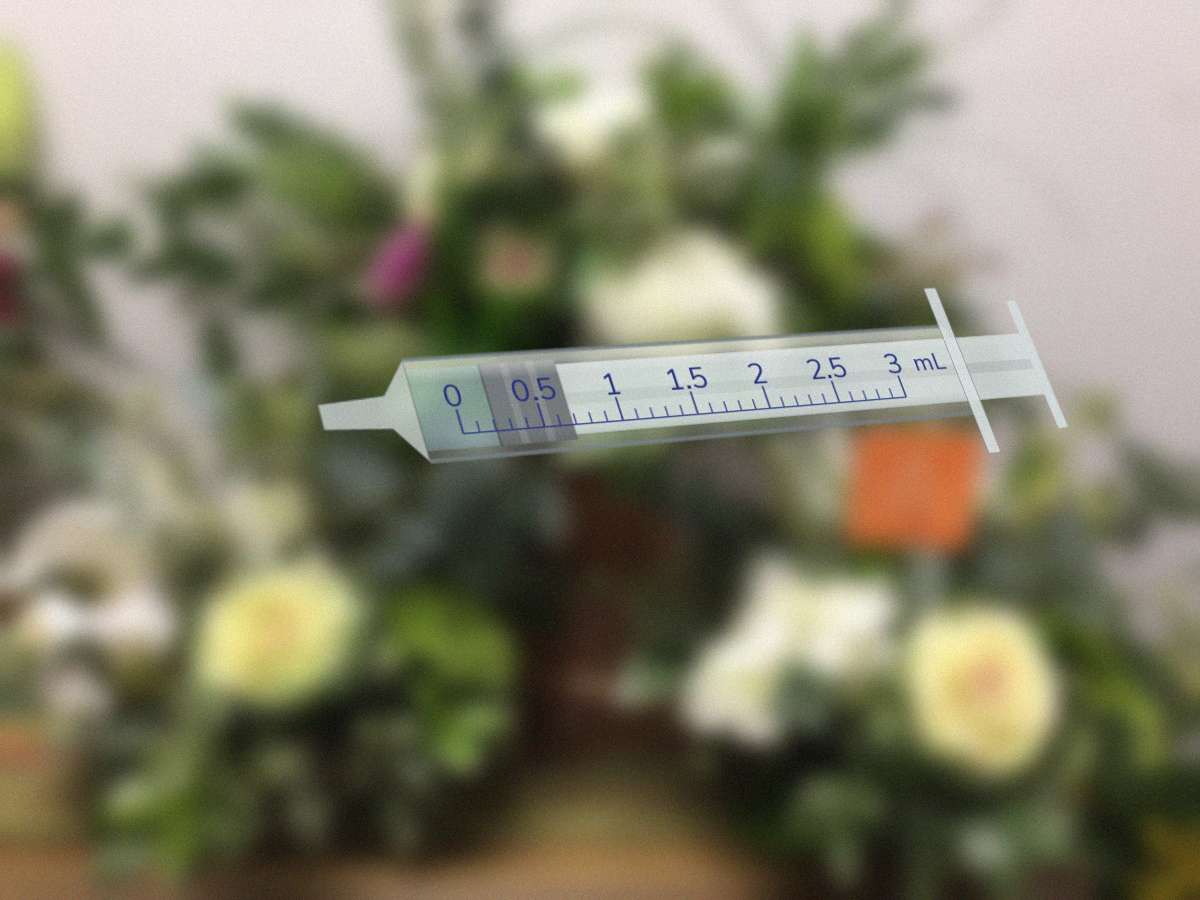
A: **0.2** mL
